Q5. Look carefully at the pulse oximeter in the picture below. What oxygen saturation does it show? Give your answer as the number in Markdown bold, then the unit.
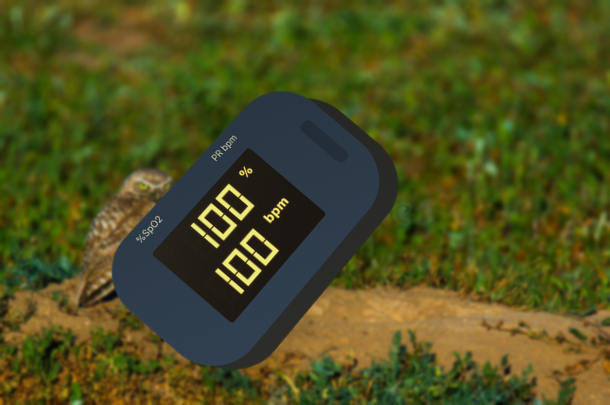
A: **100** %
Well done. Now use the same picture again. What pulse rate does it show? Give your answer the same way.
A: **100** bpm
